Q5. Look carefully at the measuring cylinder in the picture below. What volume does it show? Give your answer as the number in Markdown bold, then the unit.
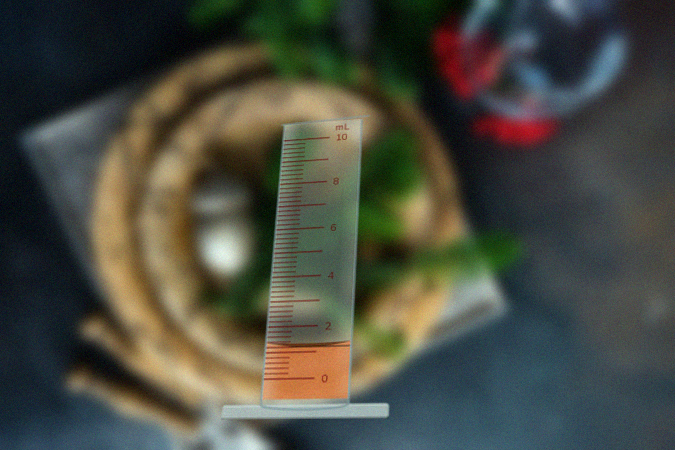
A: **1.2** mL
